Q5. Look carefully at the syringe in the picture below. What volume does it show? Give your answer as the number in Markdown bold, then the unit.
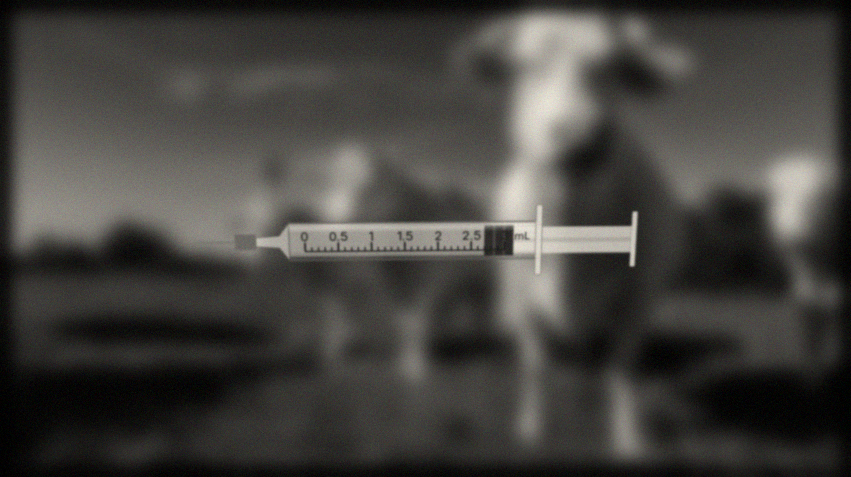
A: **2.7** mL
